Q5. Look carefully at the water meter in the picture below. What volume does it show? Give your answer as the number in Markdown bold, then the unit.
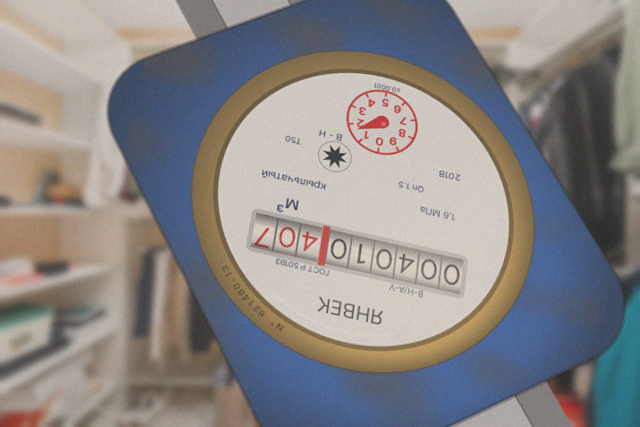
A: **4010.4071** m³
